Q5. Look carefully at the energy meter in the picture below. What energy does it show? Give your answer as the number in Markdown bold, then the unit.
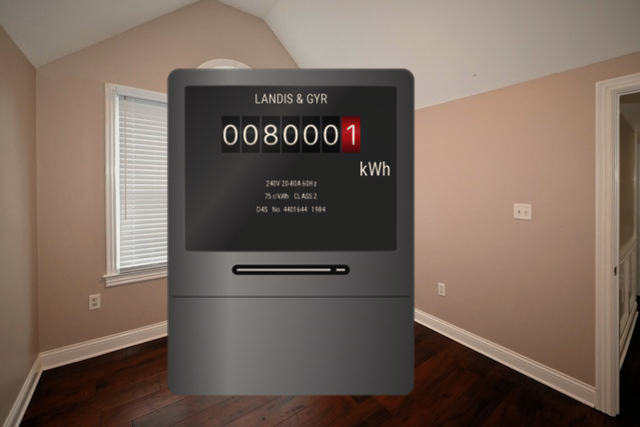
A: **8000.1** kWh
